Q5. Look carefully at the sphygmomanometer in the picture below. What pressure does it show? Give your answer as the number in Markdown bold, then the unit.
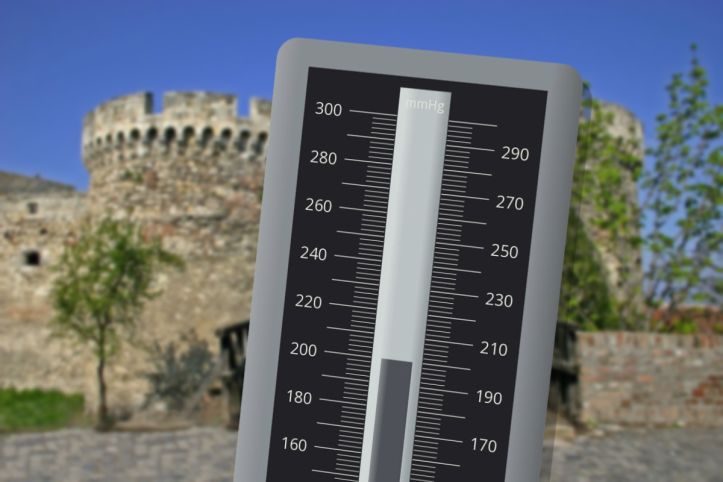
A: **200** mmHg
